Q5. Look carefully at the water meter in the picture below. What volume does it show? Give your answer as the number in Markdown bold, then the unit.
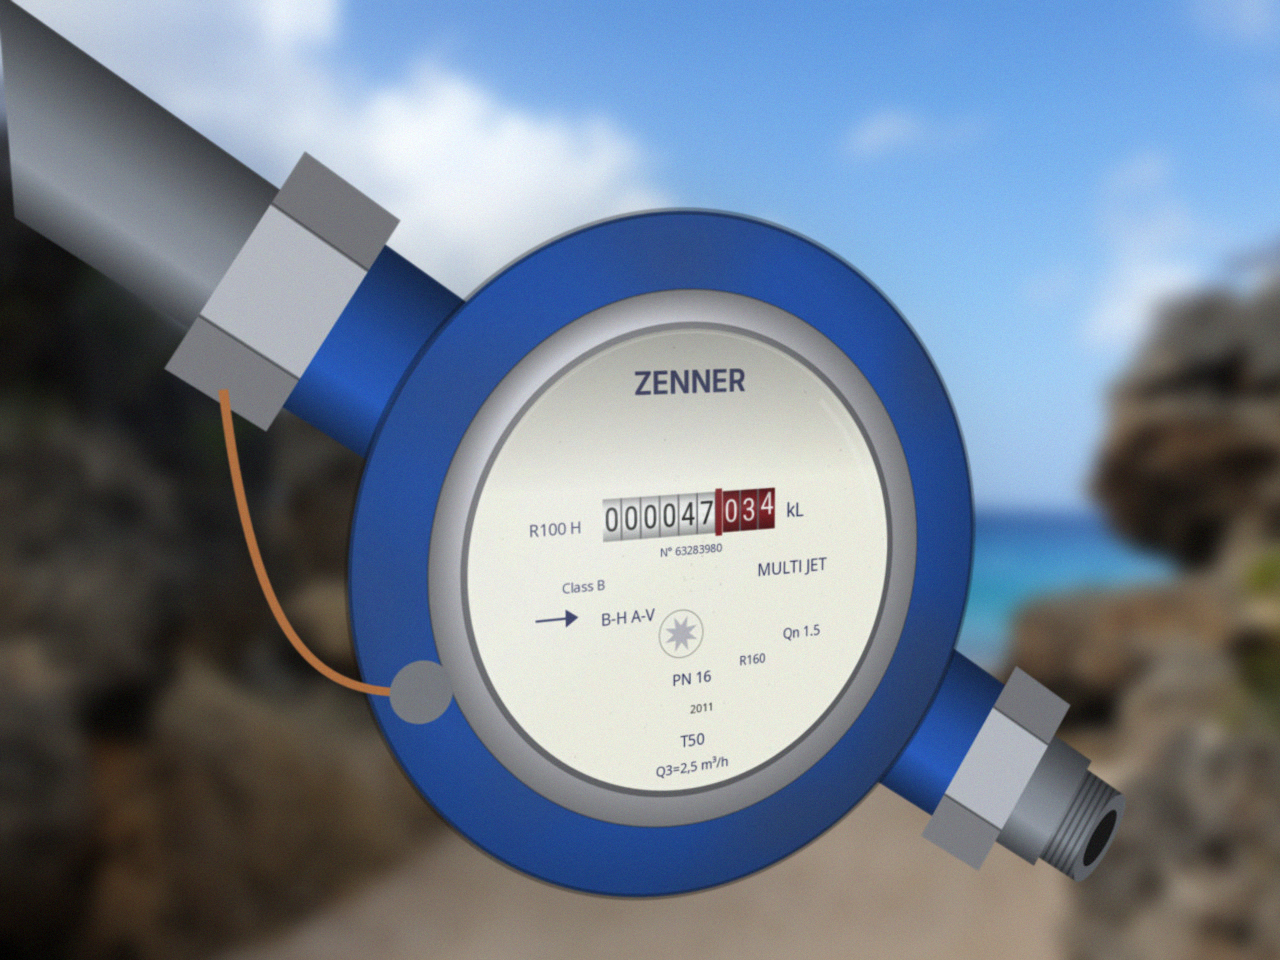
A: **47.034** kL
